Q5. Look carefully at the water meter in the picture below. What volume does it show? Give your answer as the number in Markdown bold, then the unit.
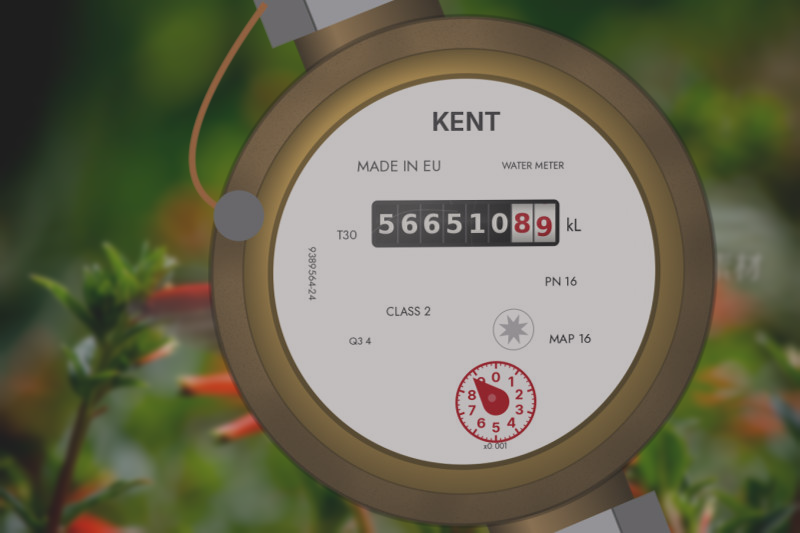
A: **566510.888** kL
